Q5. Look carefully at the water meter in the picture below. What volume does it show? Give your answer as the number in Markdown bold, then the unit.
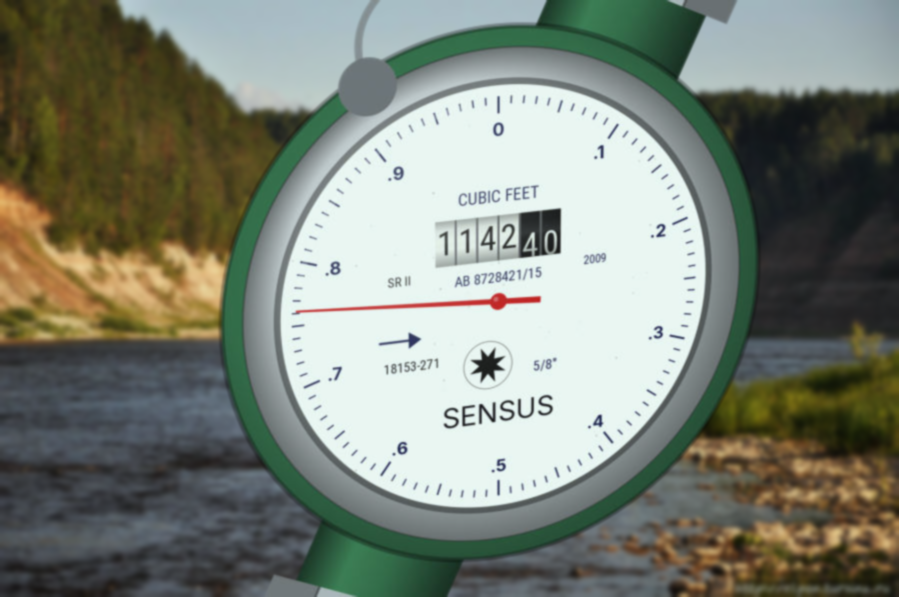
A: **114239.76** ft³
